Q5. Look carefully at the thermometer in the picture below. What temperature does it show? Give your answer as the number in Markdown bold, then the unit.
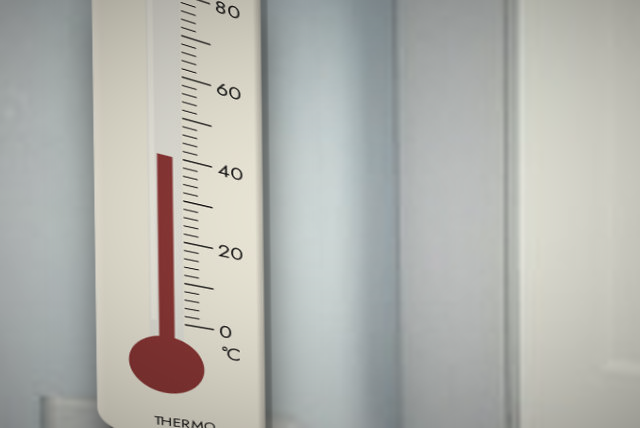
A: **40** °C
